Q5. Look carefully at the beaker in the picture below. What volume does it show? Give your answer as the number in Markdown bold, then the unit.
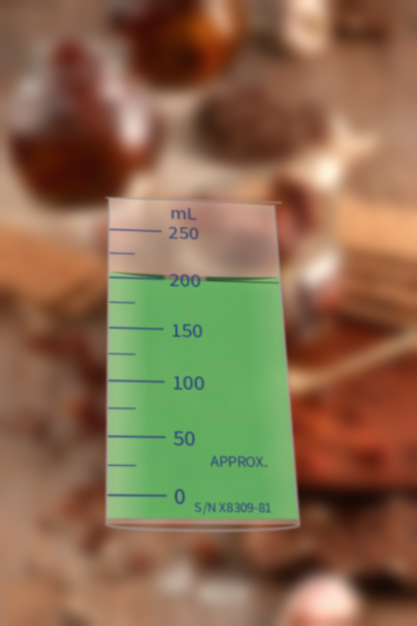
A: **200** mL
